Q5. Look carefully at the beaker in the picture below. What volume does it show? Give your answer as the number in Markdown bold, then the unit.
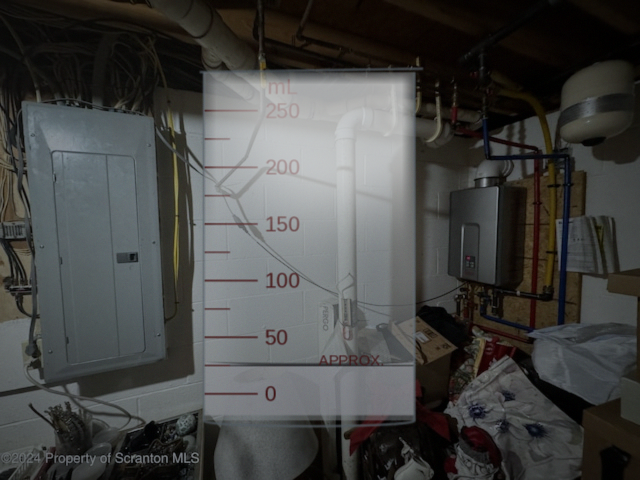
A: **25** mL
